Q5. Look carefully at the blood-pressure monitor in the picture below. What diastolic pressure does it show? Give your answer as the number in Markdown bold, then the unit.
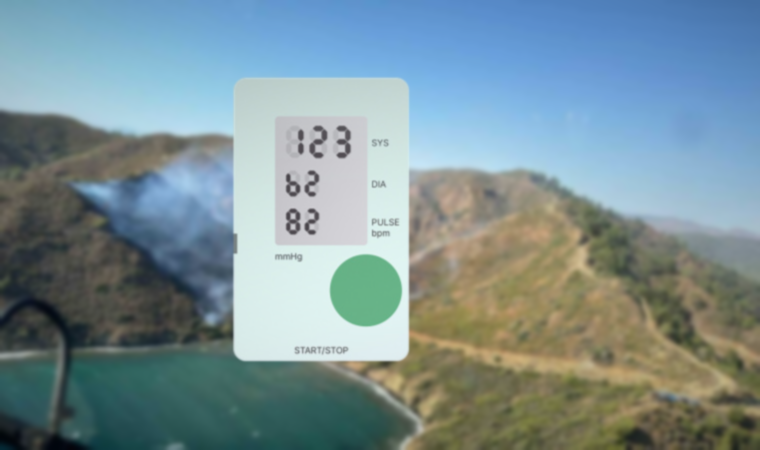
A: **62** mmHg
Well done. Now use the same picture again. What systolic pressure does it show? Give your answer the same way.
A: **123** mmHg
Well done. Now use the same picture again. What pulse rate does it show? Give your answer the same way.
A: **82** bpm
